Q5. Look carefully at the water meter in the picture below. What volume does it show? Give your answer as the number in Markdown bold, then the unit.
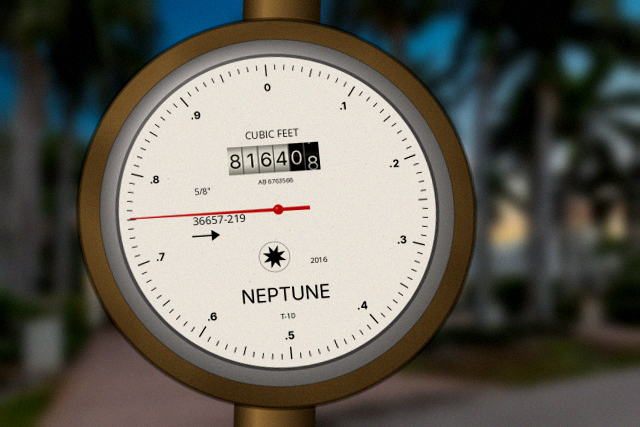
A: **816407.75** ft³
